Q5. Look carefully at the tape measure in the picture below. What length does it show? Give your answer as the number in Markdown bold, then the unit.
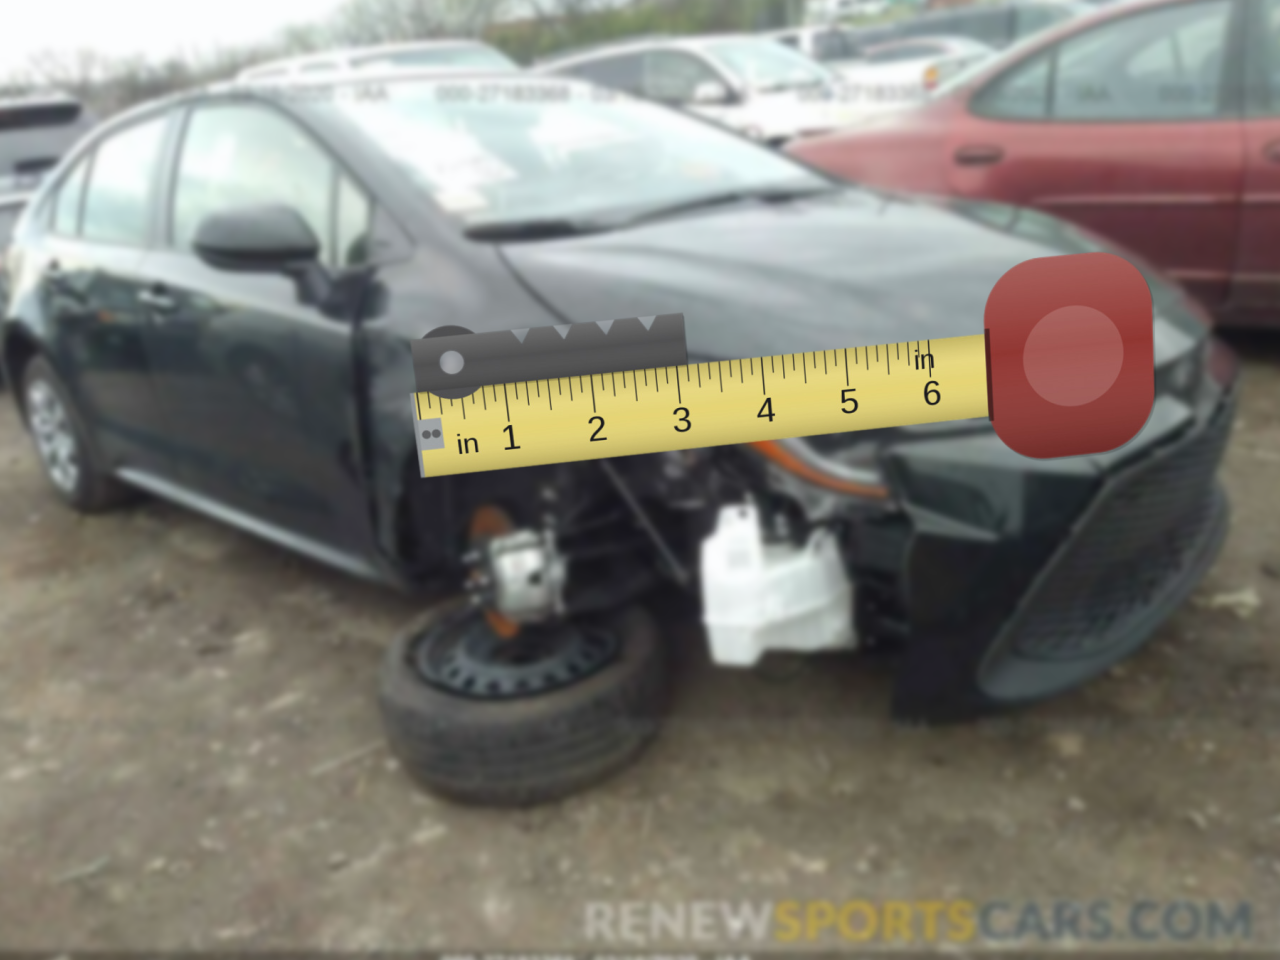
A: **3.125** in
